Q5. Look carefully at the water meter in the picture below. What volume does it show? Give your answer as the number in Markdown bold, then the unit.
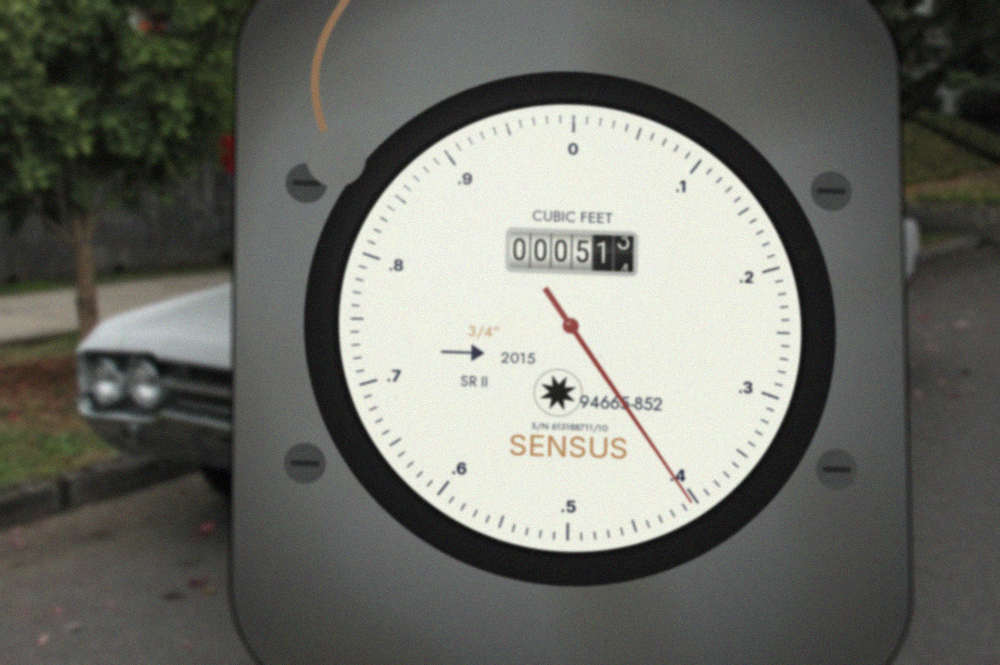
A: **513.40** ft³
